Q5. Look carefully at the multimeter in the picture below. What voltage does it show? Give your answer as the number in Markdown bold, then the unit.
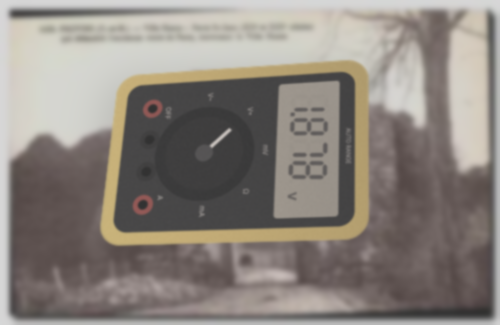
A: **1.878** V
